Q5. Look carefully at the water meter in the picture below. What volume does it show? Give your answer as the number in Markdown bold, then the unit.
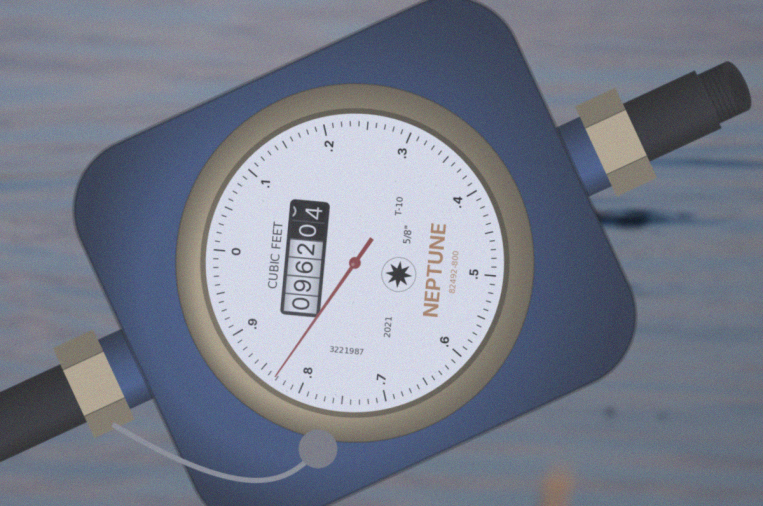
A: **96203.83** ft³
